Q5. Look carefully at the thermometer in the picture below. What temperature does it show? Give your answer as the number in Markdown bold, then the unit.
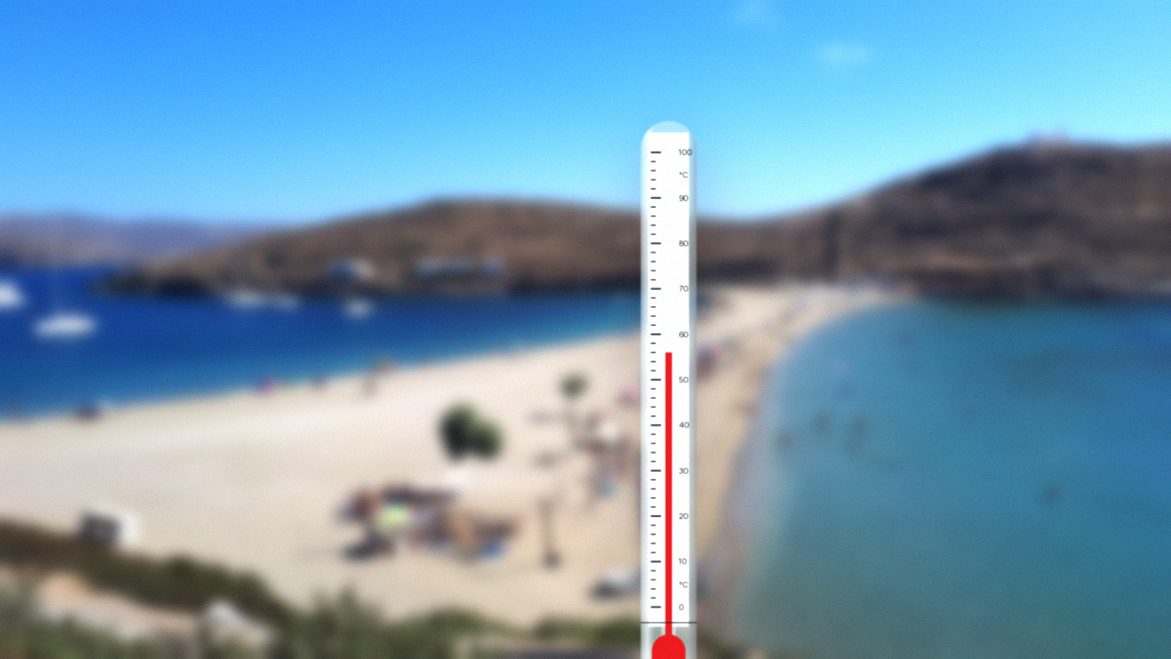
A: **56** °C
